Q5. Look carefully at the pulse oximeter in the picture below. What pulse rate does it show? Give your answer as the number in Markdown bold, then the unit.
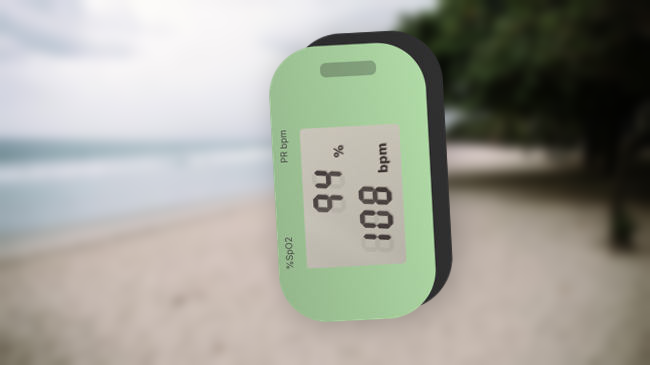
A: **108** bpm
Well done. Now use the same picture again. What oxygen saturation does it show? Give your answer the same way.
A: **94** %
